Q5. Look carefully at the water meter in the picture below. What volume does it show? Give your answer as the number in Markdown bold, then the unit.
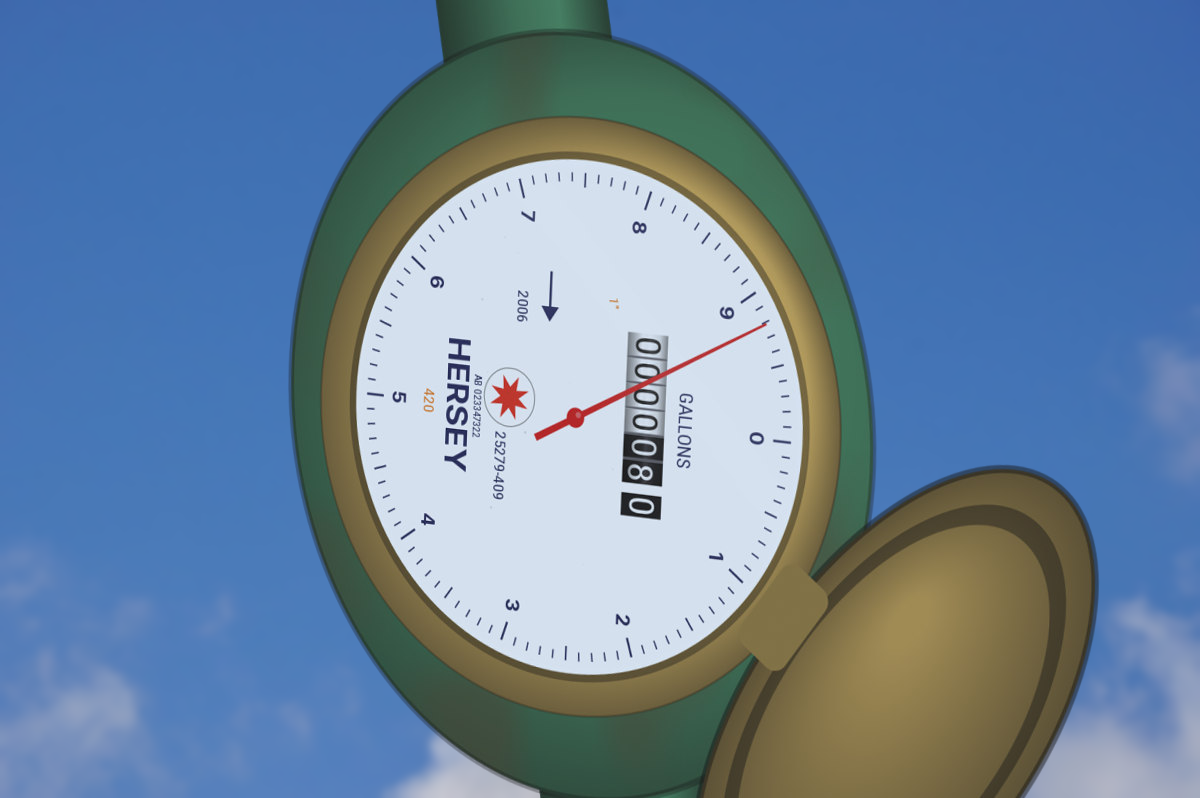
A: **79.2** gal
